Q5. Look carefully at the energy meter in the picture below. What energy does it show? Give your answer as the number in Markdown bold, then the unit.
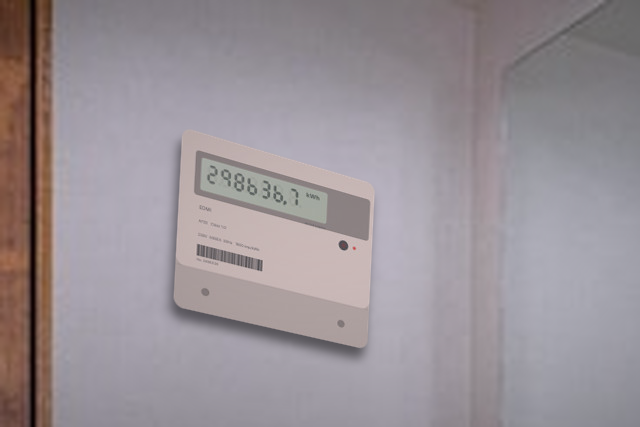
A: **298636.7** kWh
